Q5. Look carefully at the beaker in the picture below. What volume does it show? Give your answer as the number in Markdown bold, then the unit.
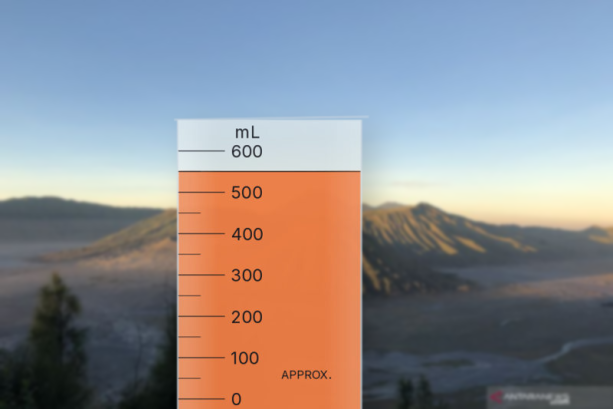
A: **550** mL
